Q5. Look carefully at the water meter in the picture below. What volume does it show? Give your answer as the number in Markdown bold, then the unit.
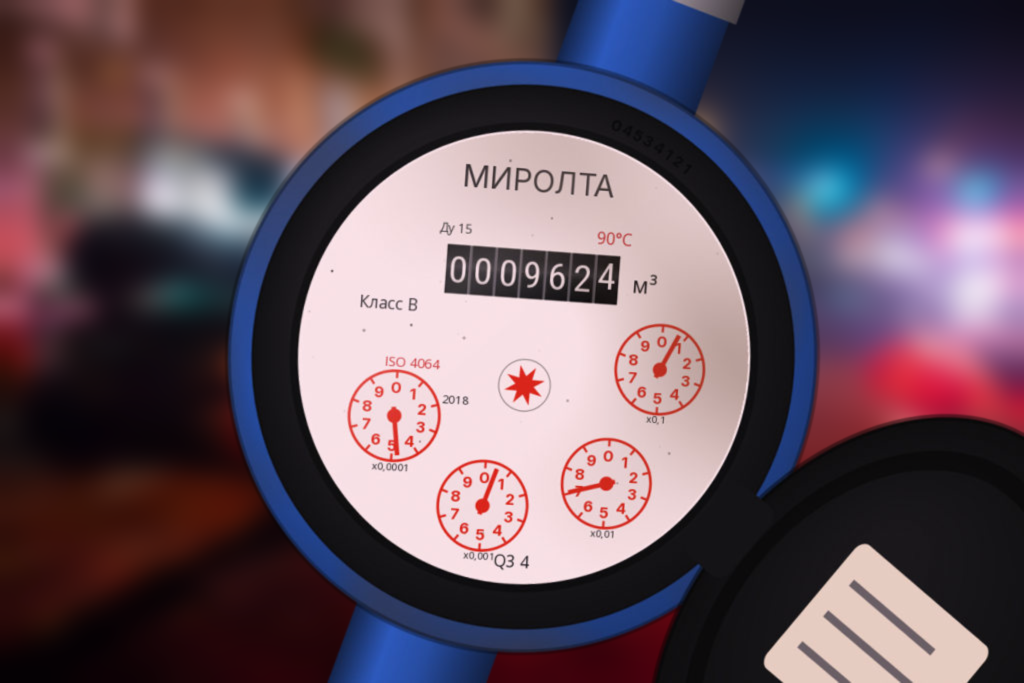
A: **9624.0704** m³
